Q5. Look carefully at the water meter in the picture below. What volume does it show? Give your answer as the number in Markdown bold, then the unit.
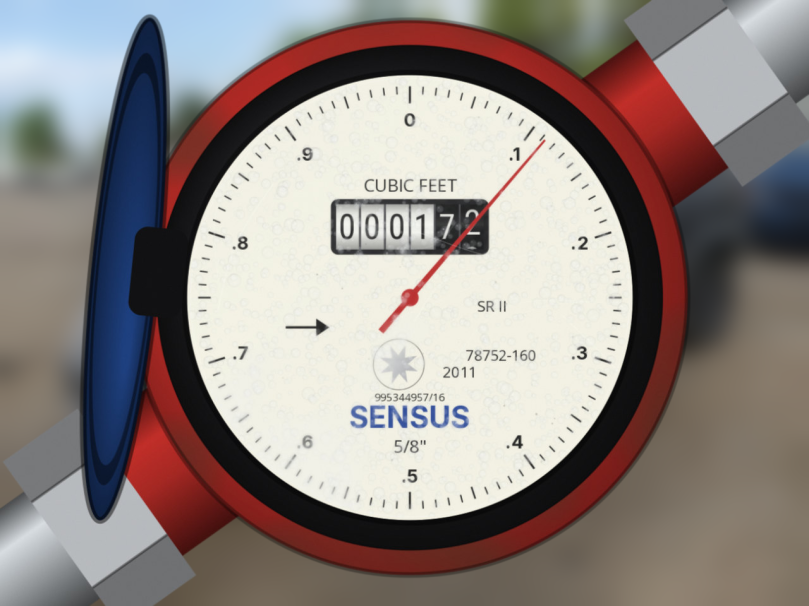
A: **172.11** ft³
